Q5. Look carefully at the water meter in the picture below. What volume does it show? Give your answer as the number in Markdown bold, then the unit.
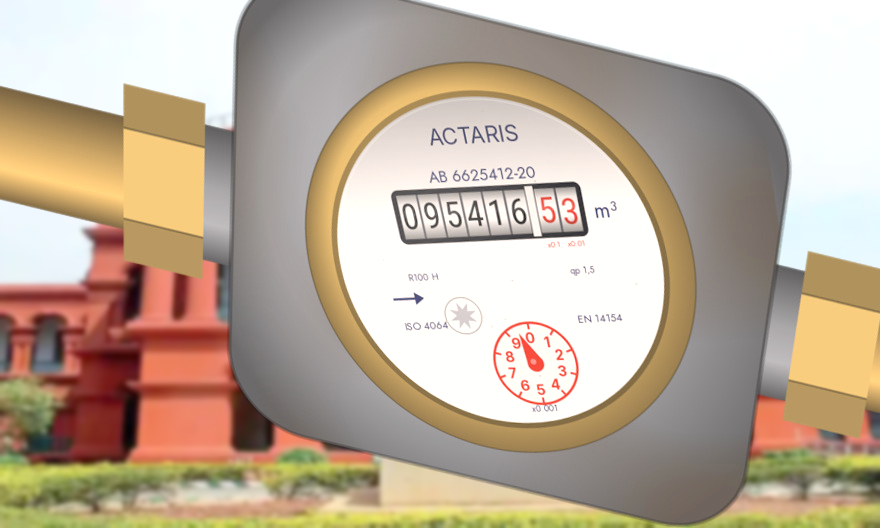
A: **95416.529** m³
